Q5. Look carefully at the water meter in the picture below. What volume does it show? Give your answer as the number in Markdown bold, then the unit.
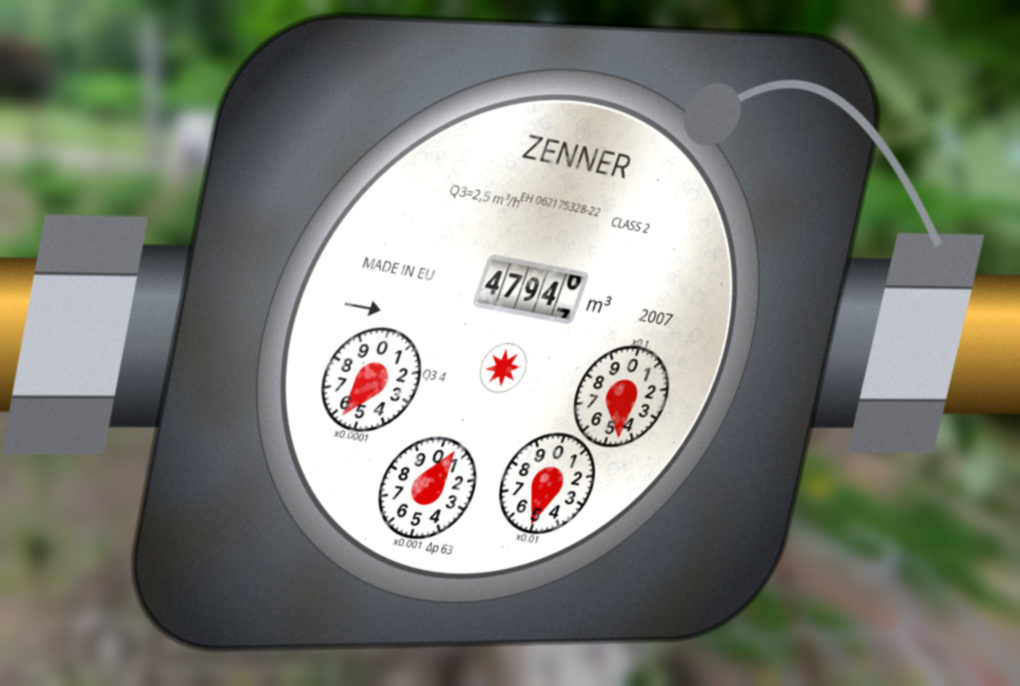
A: **47946.4505** m³
